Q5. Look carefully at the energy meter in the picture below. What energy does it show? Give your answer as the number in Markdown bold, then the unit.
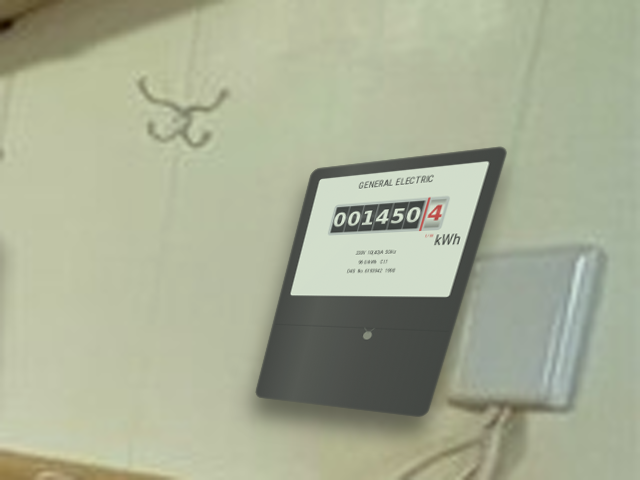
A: **1450.4** kWh
